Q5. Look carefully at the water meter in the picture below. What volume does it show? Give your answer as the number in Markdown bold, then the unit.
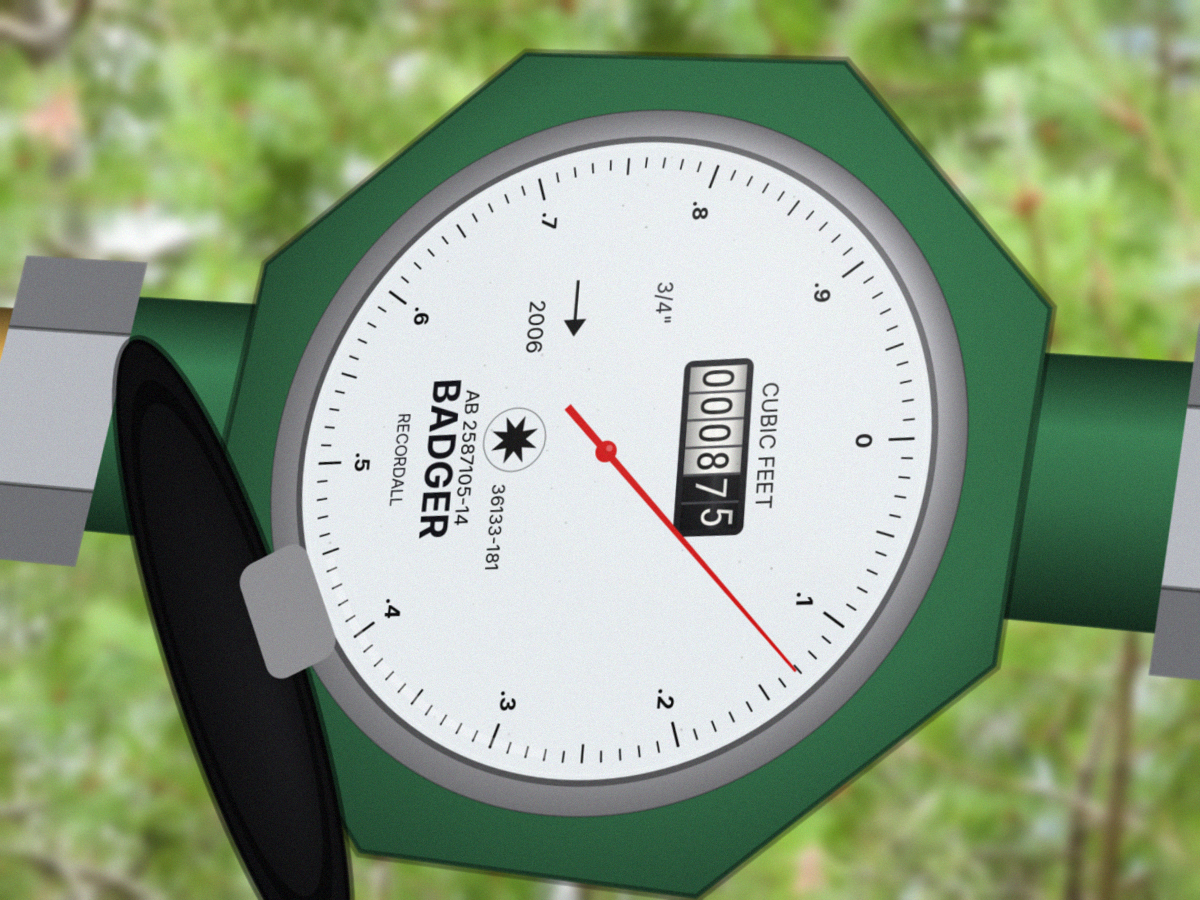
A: **875.13** ft³
